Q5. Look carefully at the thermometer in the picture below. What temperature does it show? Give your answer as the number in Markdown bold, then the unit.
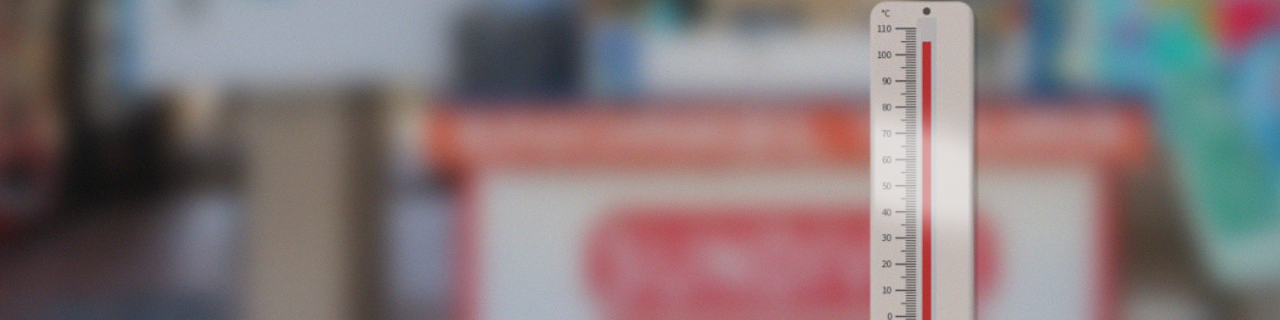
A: **105** °C
